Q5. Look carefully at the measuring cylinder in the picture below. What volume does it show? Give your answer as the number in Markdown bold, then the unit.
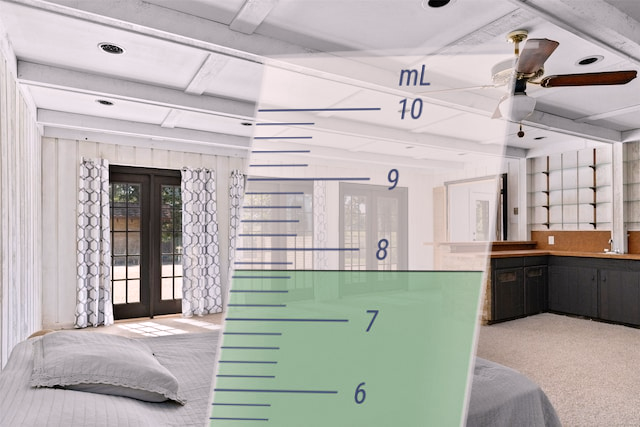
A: **7.7** mL
